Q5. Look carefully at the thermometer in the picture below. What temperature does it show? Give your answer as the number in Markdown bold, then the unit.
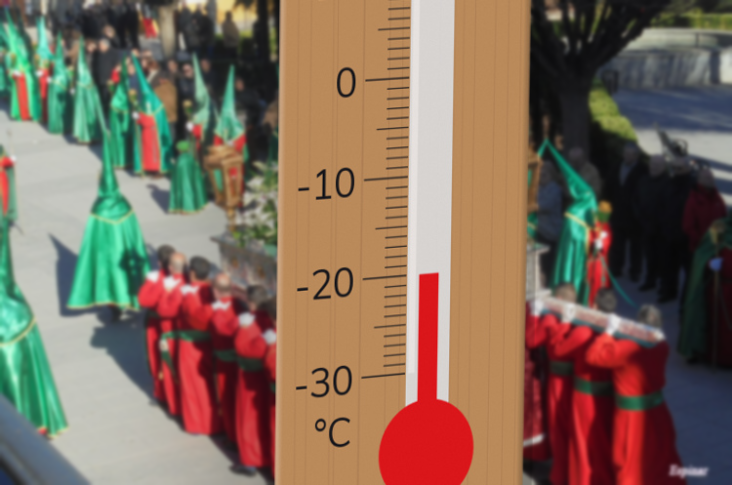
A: **-20** °C
